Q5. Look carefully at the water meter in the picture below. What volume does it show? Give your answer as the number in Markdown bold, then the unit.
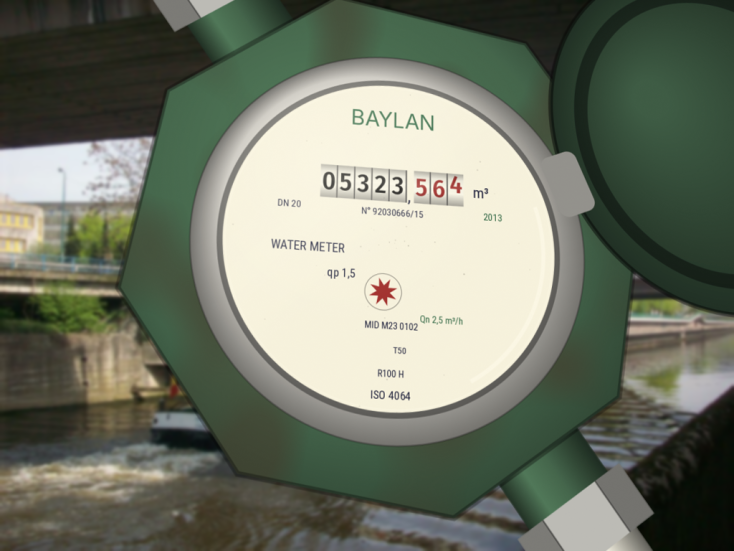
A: **5323.564** m³
